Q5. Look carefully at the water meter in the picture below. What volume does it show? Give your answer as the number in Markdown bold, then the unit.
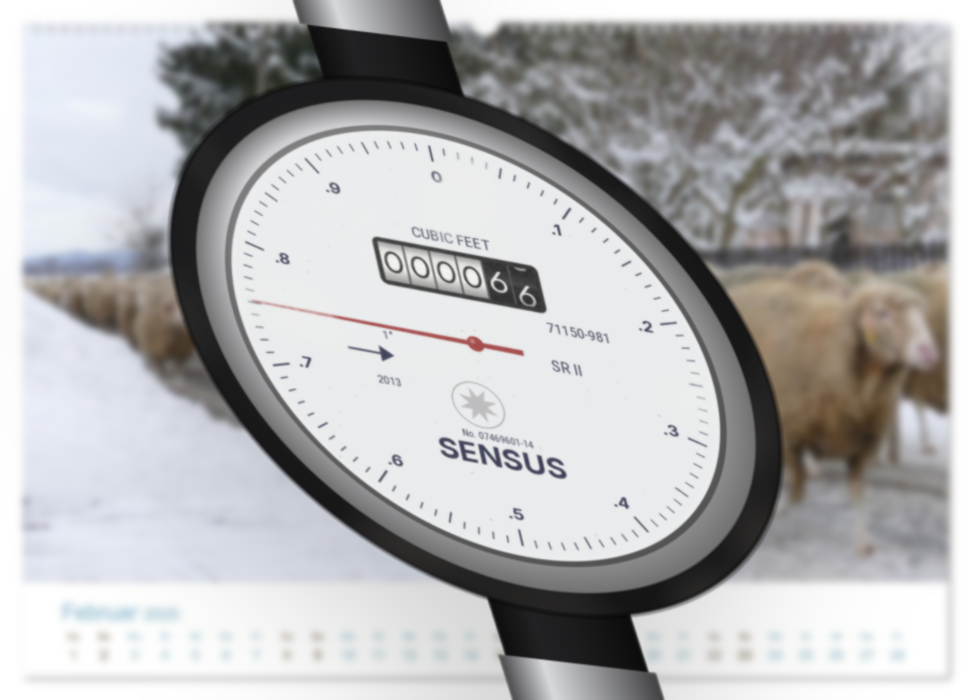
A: **65.75** ft³
